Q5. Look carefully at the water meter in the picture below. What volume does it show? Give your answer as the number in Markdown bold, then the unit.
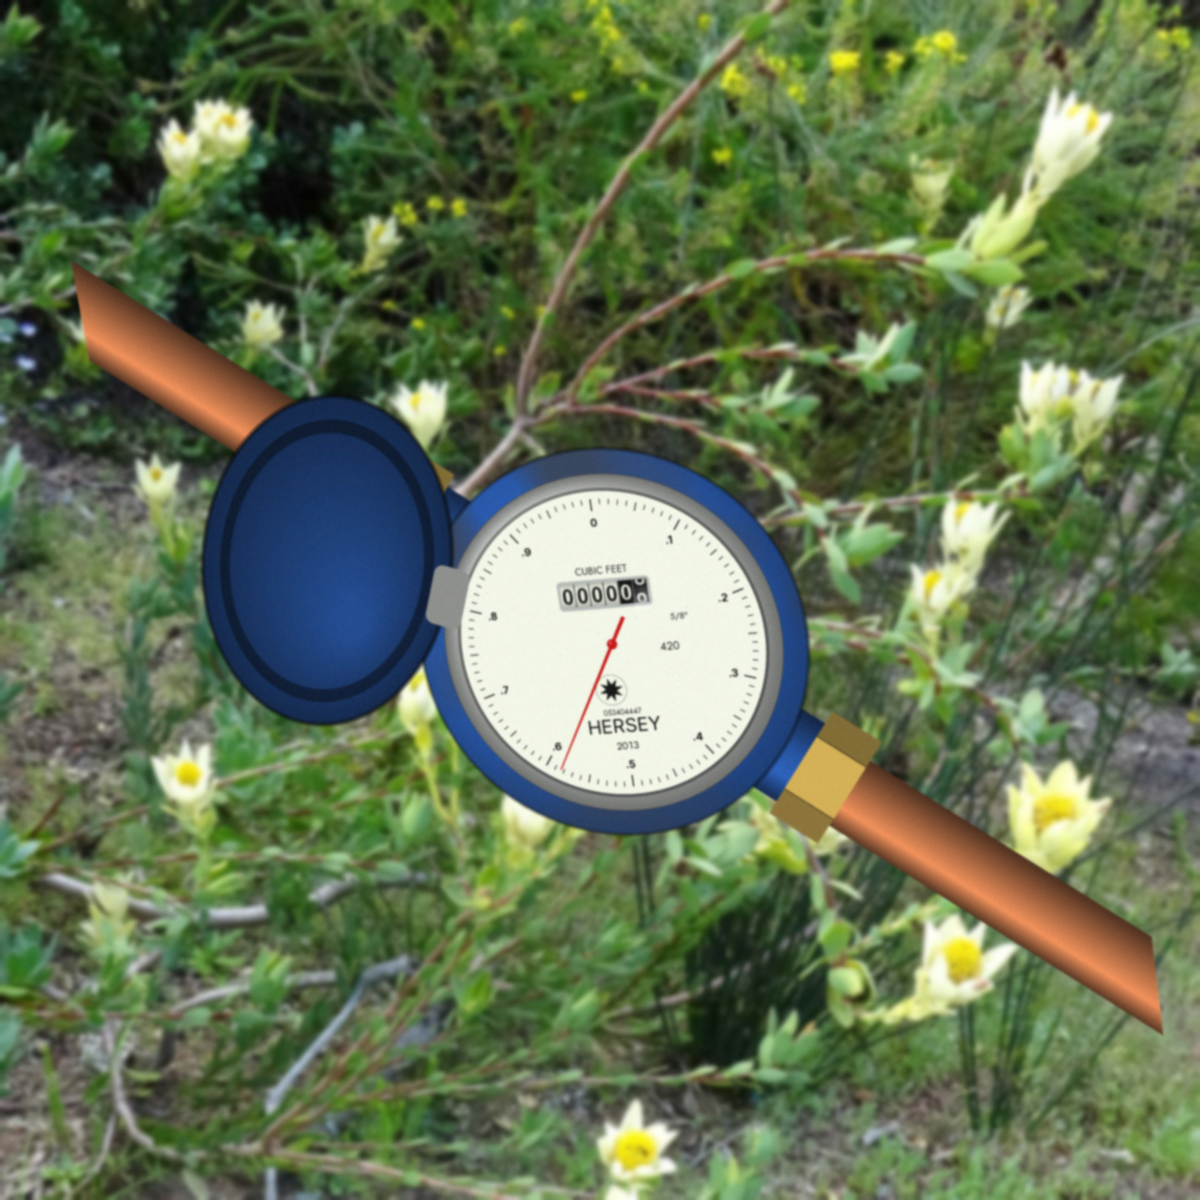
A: **8.58** ft³
